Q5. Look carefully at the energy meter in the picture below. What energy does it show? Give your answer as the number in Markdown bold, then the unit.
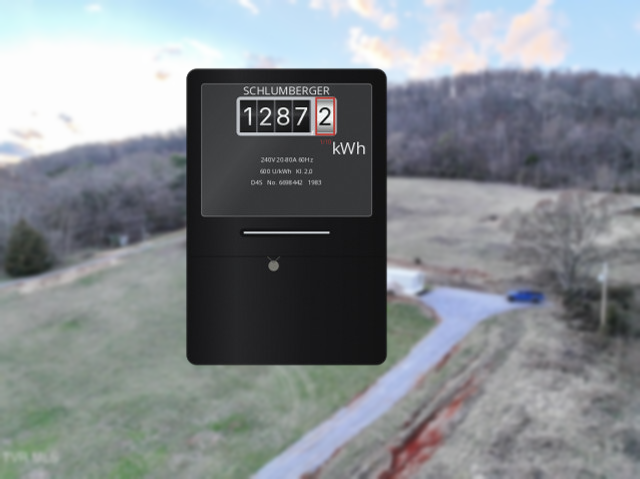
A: **1287.2** kWh
